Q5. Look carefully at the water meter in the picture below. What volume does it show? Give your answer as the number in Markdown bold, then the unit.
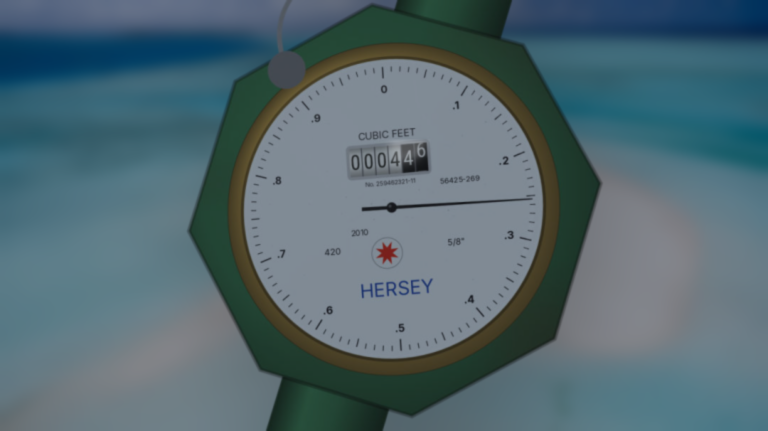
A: **446.25** ft³
